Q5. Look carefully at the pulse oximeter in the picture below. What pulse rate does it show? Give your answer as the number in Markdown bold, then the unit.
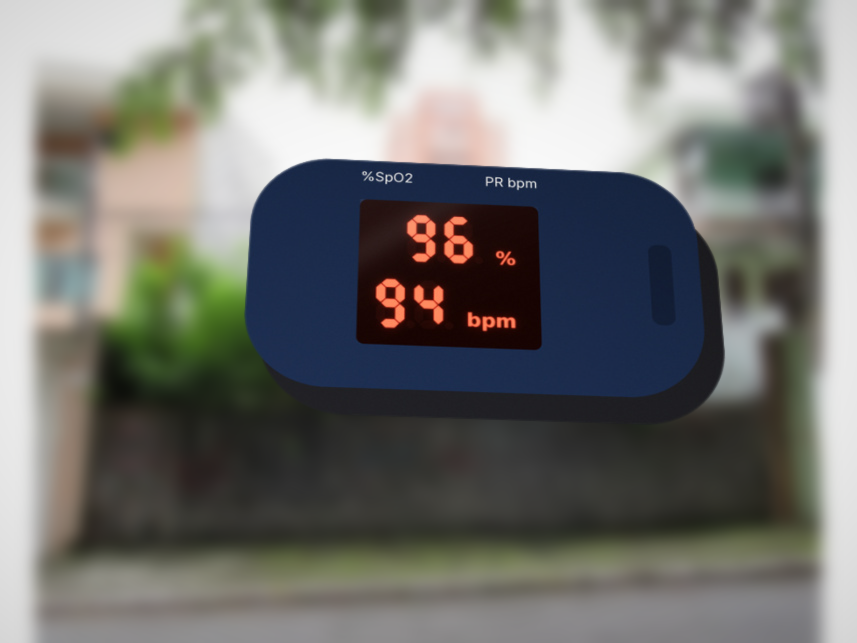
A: **94** bpm
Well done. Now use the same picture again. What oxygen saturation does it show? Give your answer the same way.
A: **96** %
